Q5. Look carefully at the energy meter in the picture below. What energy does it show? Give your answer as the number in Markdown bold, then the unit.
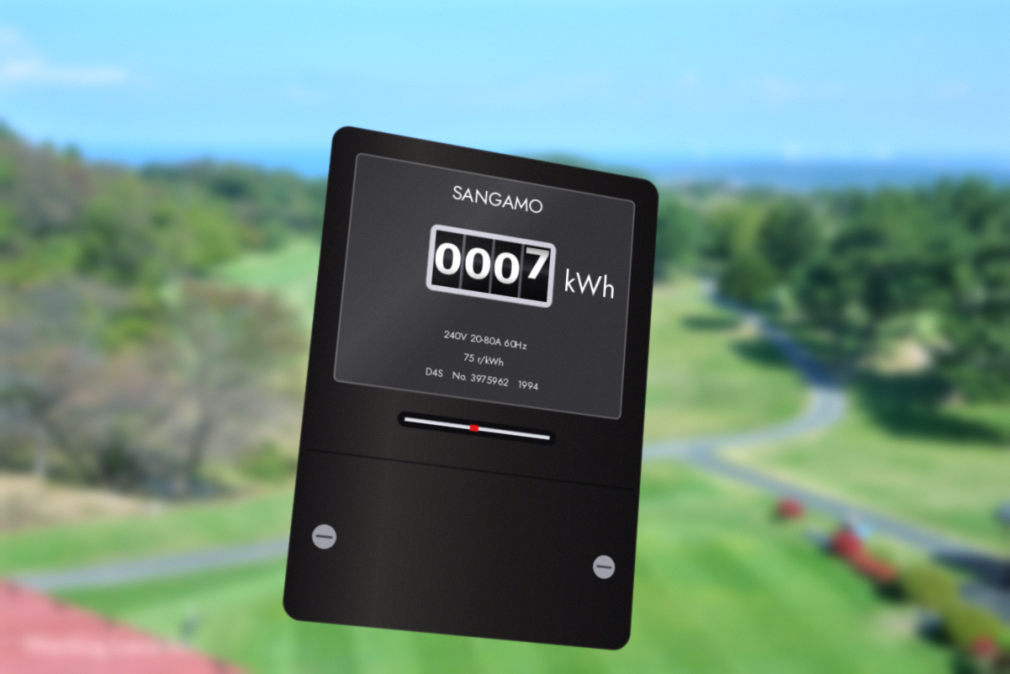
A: **7** kWh
